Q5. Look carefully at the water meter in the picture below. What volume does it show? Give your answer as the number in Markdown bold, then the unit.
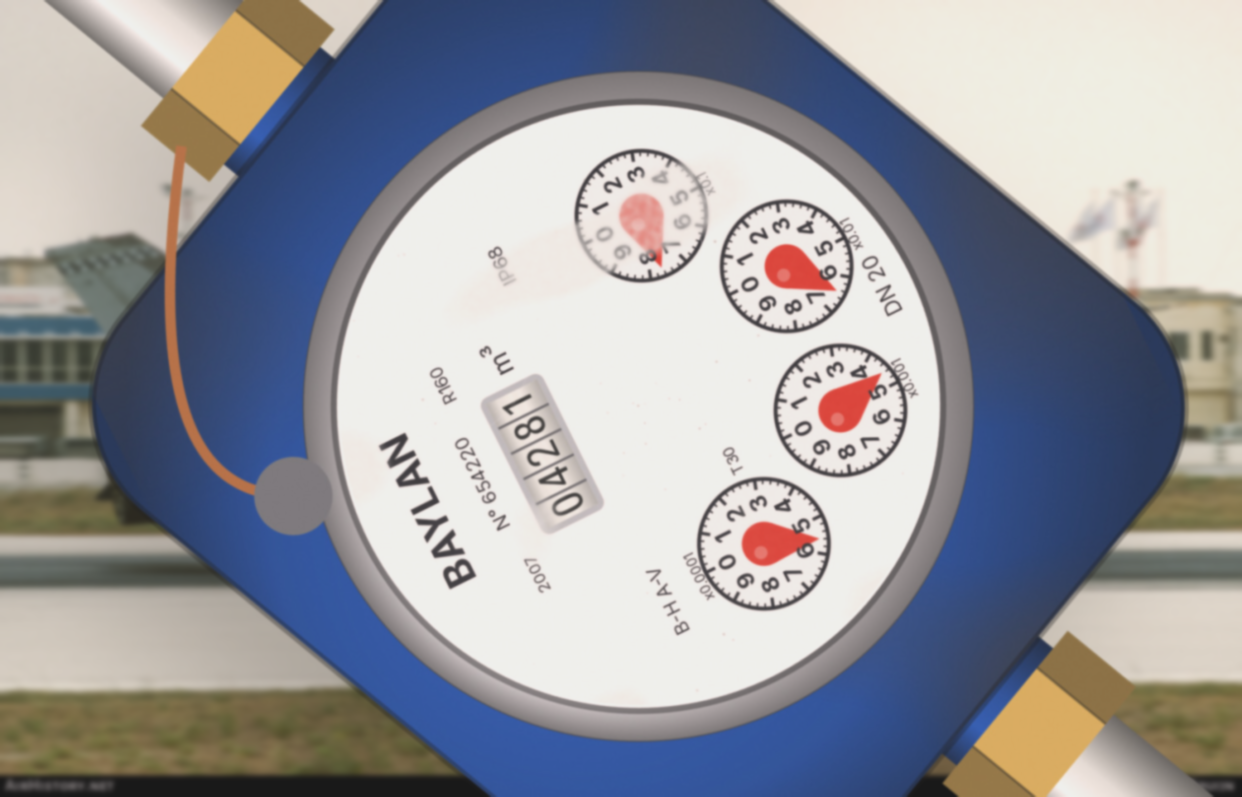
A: **4281.7645** m³
